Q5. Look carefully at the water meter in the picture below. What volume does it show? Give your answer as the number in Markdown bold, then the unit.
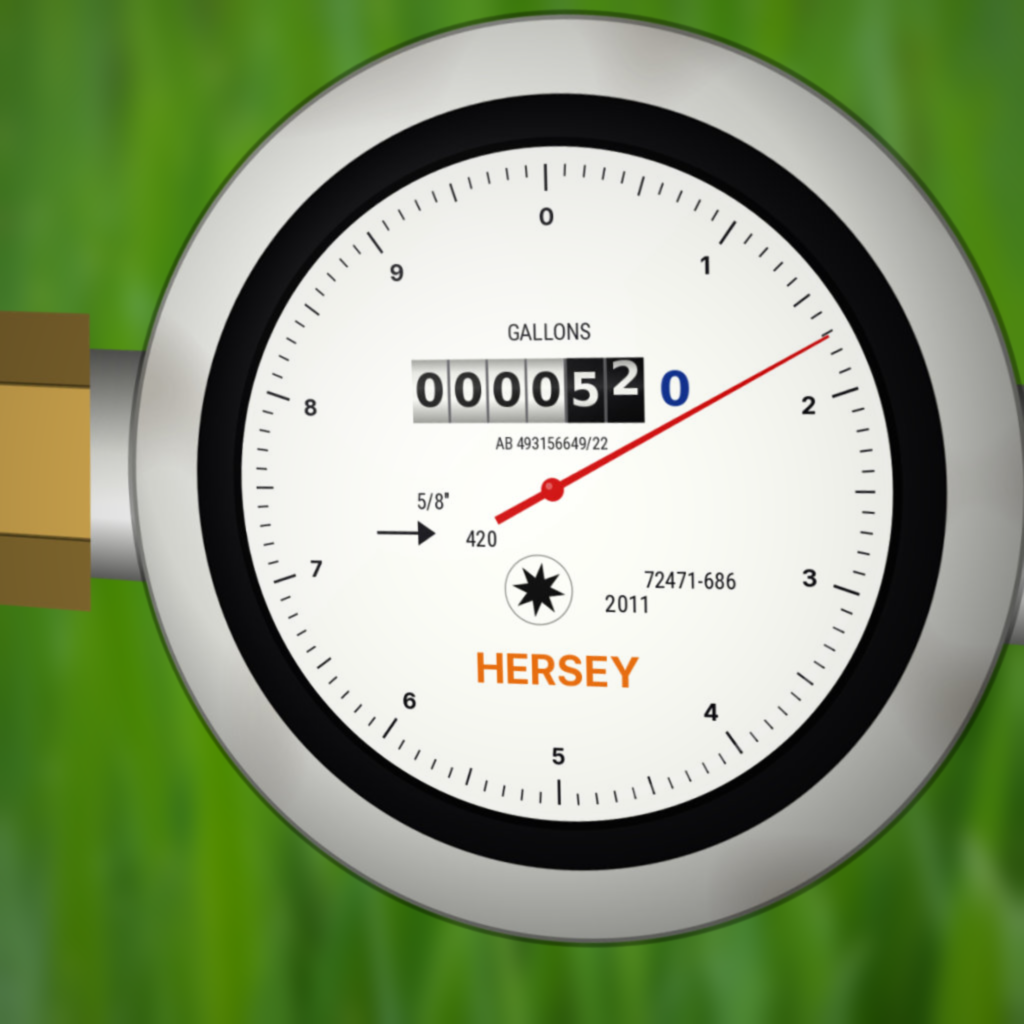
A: **521.7** gal
